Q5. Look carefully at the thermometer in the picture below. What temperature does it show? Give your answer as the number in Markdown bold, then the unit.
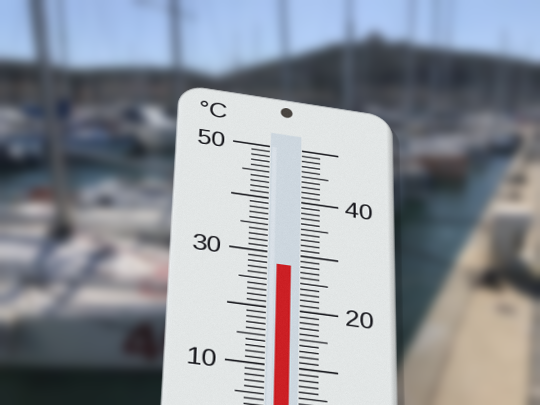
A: **28** °C
